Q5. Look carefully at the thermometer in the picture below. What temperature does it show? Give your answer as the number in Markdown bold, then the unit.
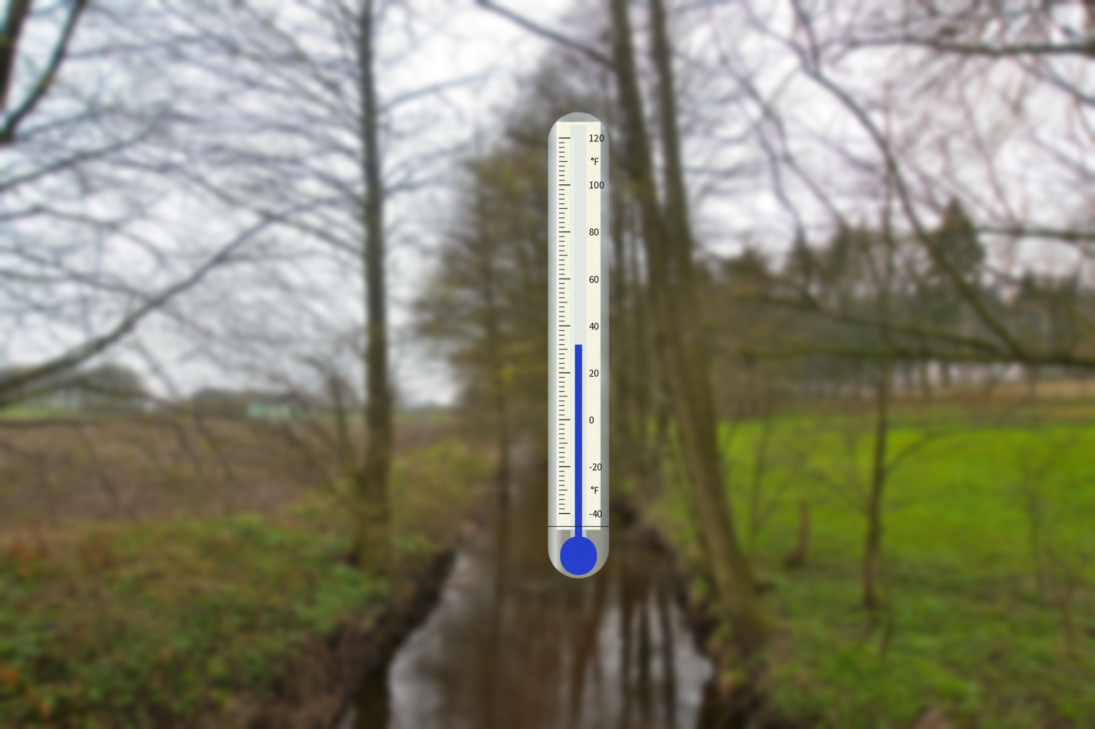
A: **32** °F
